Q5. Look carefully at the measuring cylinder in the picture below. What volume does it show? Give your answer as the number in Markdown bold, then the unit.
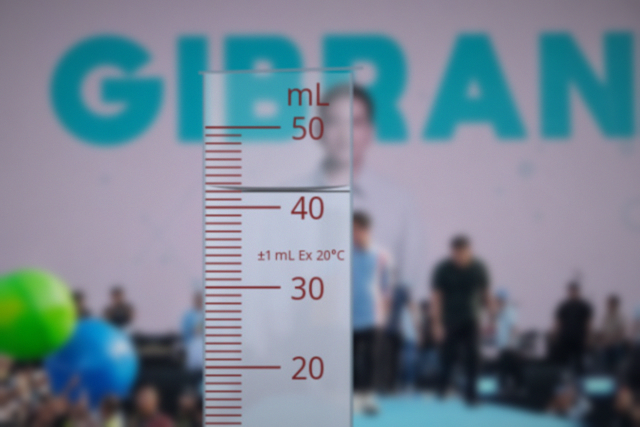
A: **42** mL
